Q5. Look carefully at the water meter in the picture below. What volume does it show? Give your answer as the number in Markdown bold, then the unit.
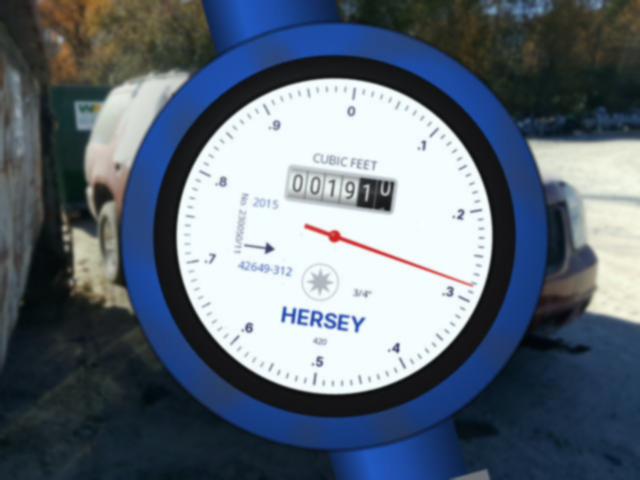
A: **1910.28** ft³
